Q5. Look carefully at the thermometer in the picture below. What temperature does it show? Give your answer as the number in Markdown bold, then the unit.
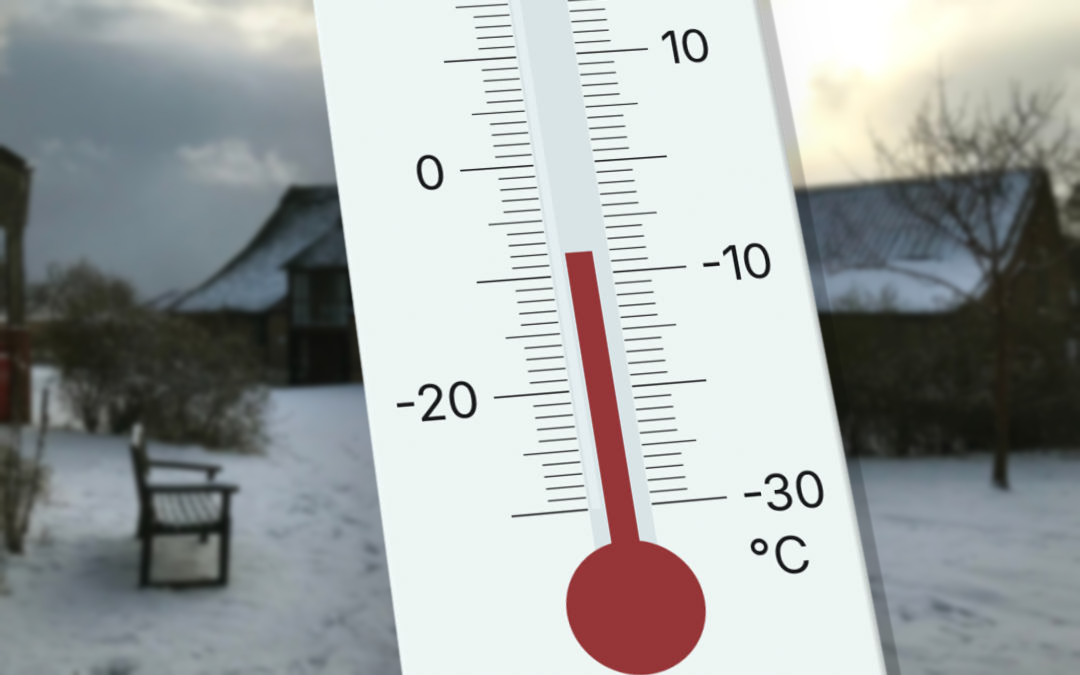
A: **-8** °C
